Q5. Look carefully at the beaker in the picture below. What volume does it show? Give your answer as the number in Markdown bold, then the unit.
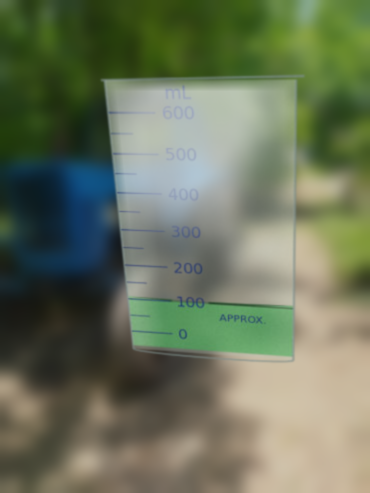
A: **100** mL
